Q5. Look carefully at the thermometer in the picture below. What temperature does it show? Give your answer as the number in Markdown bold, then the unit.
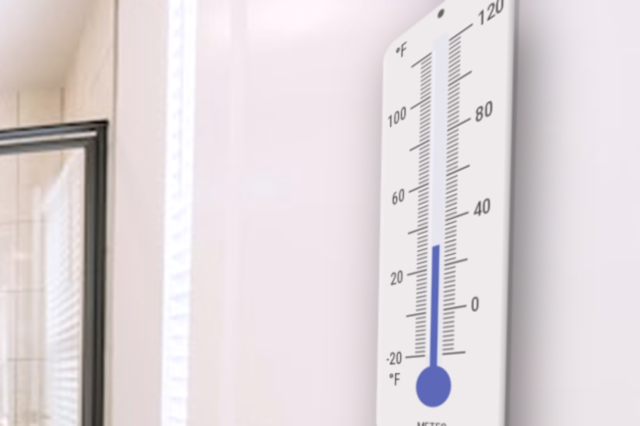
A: **30** °F
